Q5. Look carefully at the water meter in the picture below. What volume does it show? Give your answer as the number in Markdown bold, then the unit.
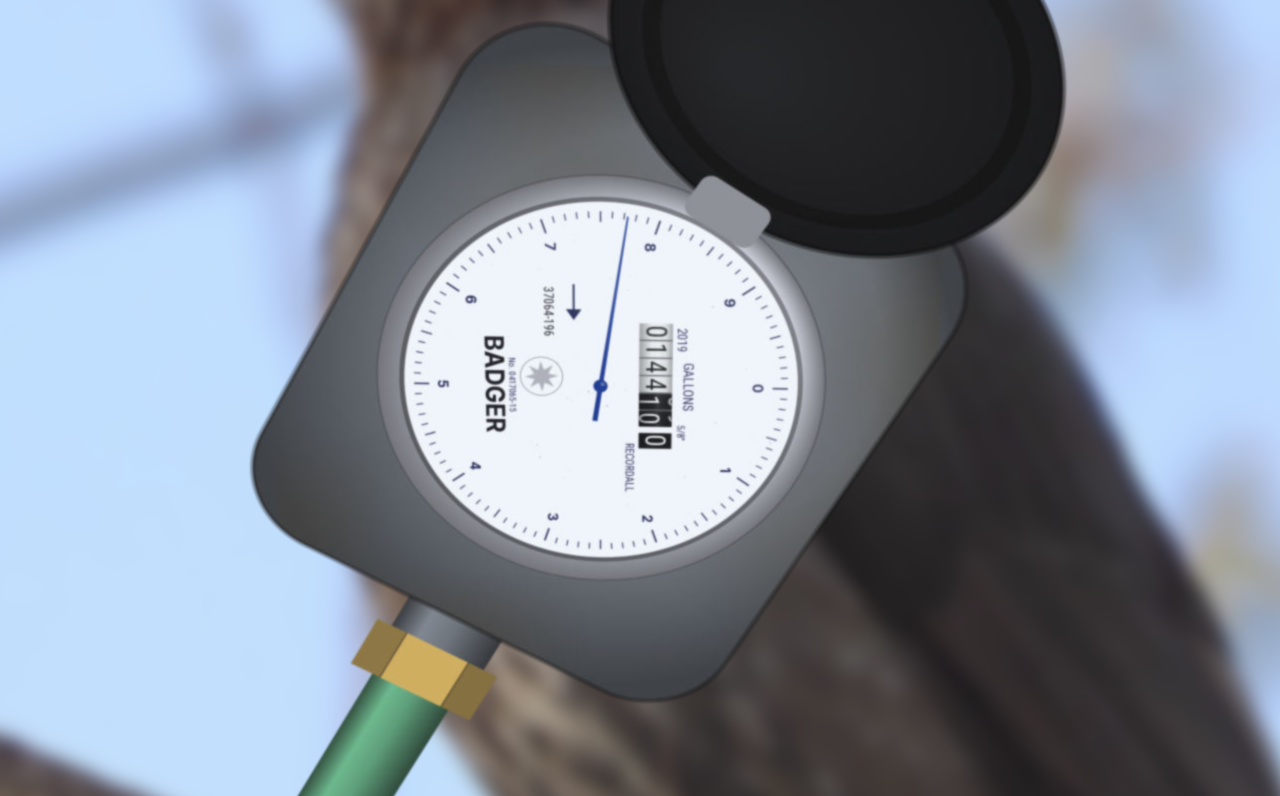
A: **144097.7** gal
